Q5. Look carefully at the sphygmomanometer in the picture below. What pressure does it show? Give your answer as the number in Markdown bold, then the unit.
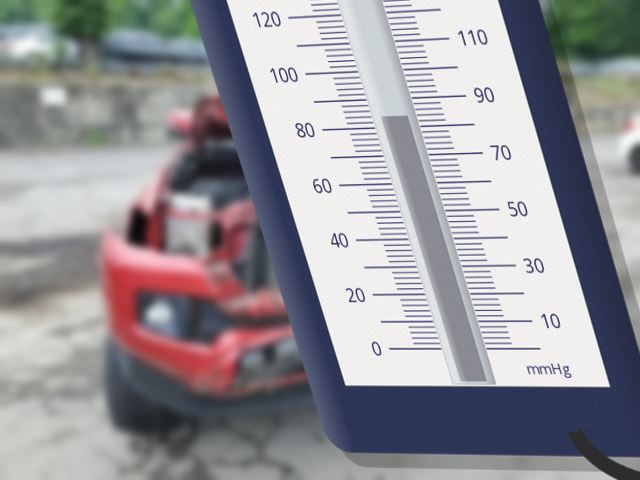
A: **84** mmHg
